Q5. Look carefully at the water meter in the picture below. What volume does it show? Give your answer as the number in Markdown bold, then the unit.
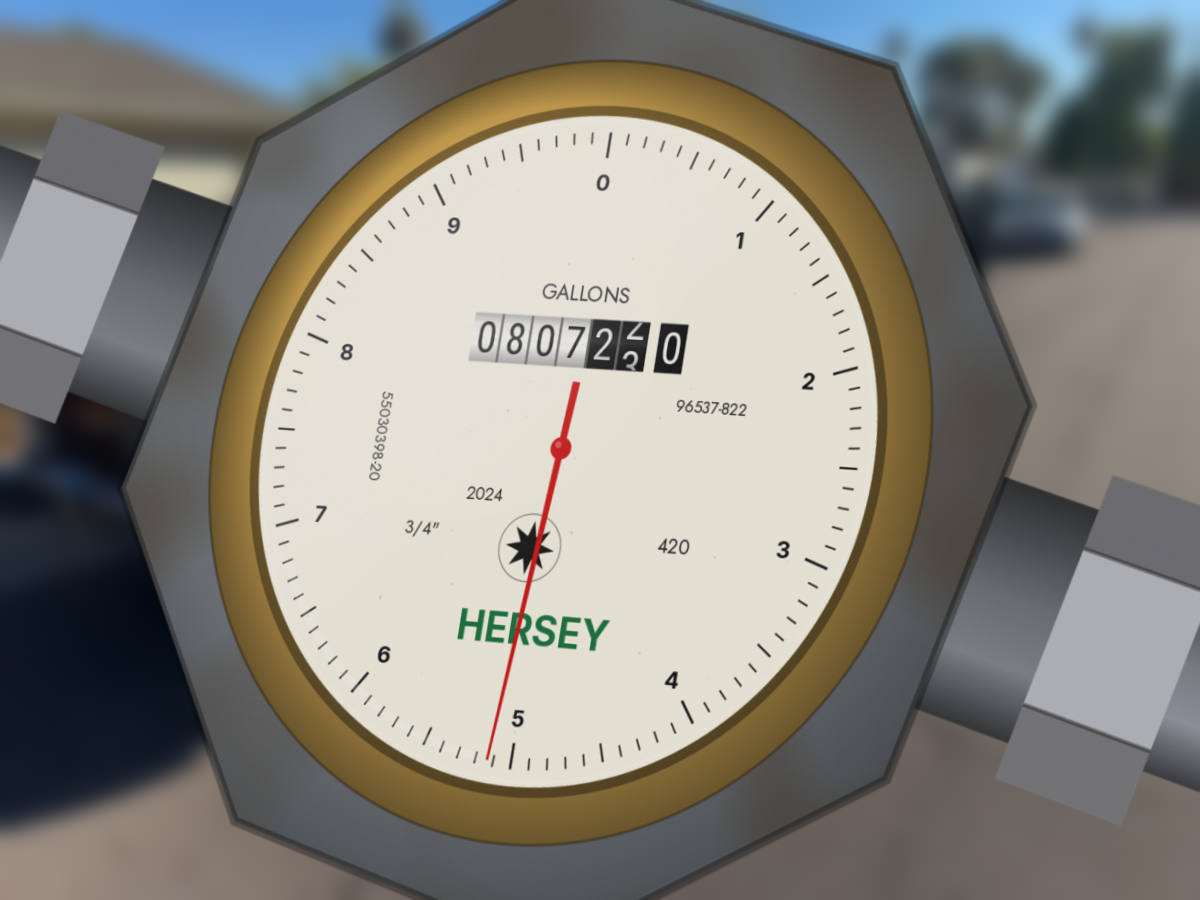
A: **807225.1** gal
